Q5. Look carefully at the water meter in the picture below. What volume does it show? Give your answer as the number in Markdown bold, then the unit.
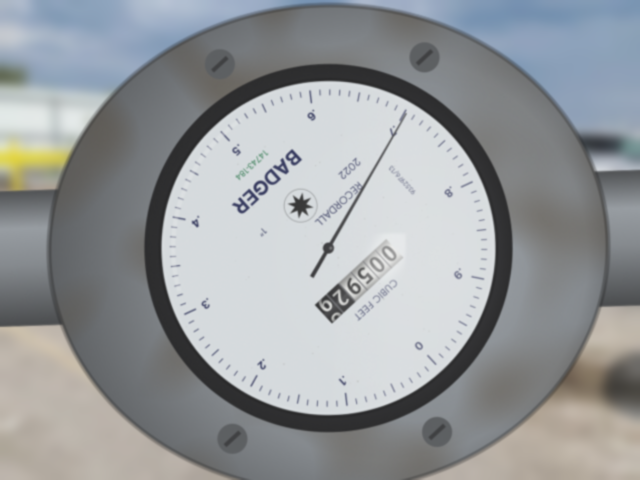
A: **5928.70** ft³
